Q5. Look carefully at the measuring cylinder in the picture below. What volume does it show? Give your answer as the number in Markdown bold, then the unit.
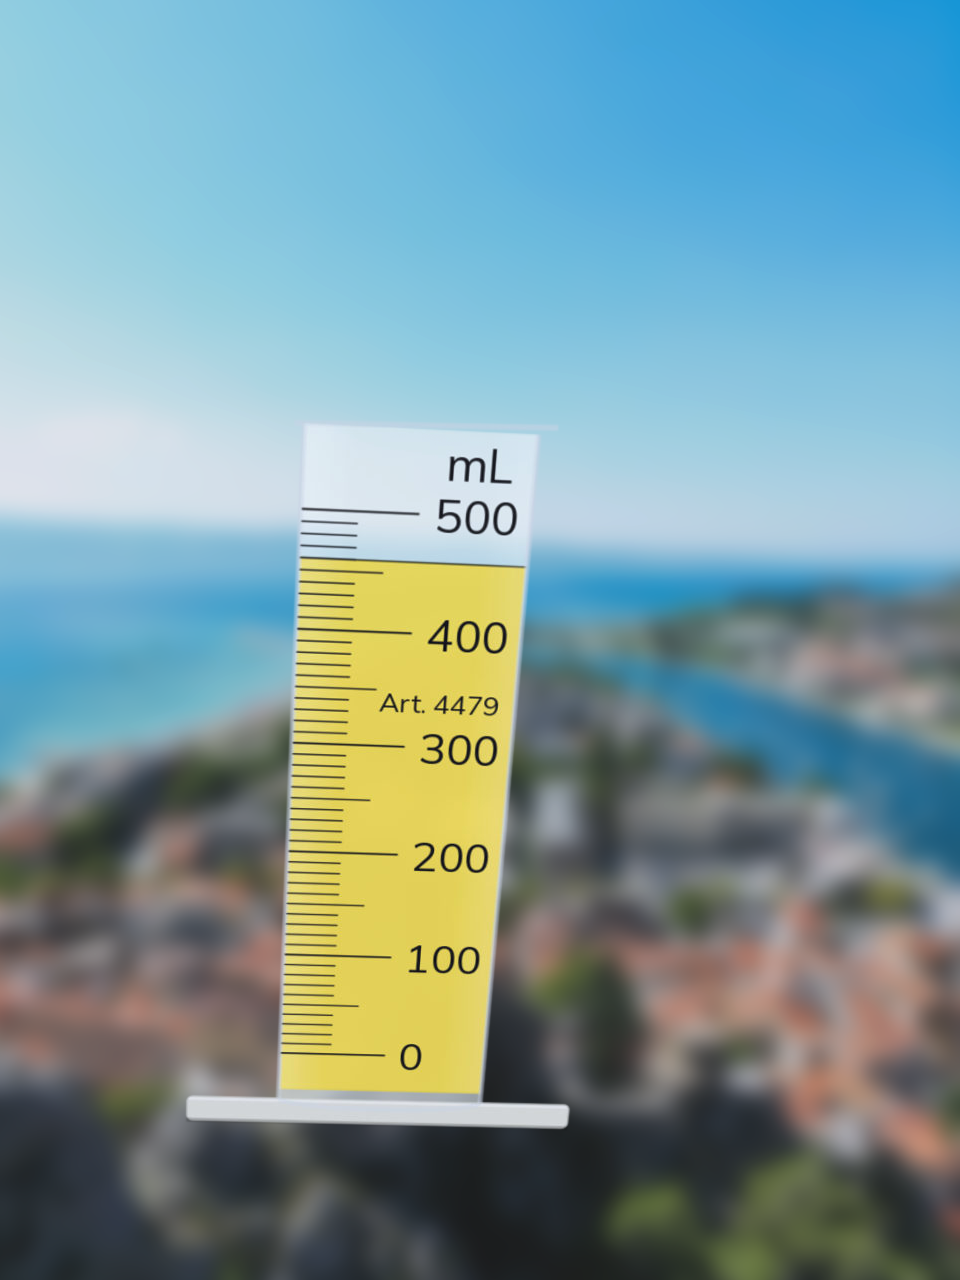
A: **460** mL
